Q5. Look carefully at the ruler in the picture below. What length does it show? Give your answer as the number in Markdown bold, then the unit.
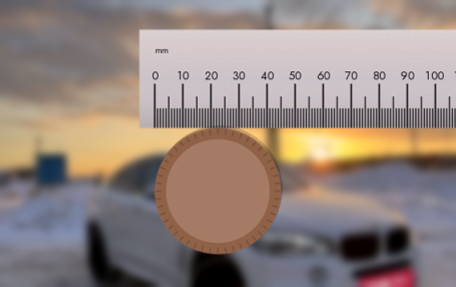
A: **45** mm
